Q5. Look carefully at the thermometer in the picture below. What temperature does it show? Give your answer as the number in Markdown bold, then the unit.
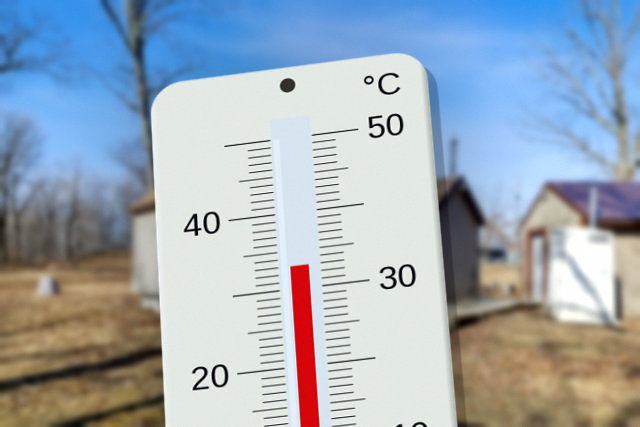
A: **33** °C
